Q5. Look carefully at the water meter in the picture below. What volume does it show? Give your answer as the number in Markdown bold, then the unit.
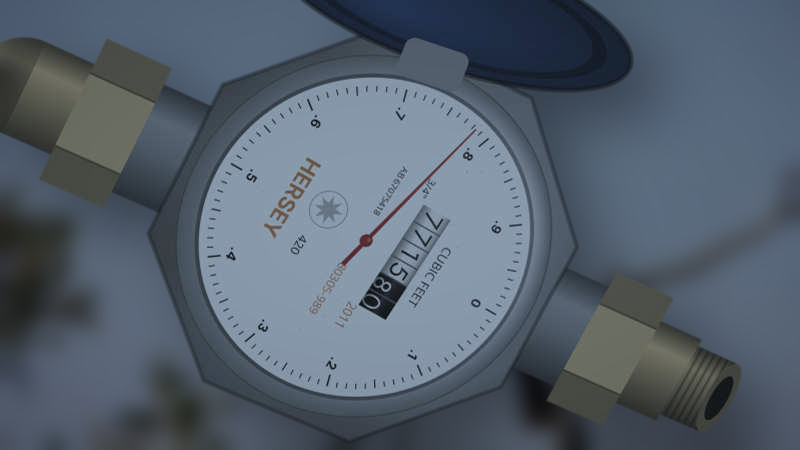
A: **771579.78** ft³
